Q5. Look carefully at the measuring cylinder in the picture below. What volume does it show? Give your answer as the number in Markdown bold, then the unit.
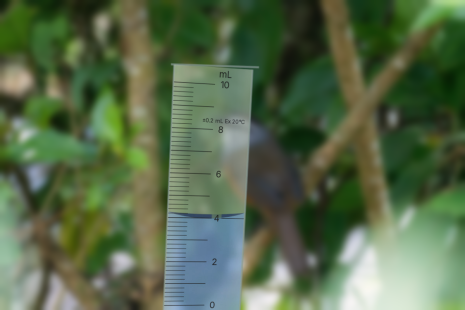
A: **4** mL
